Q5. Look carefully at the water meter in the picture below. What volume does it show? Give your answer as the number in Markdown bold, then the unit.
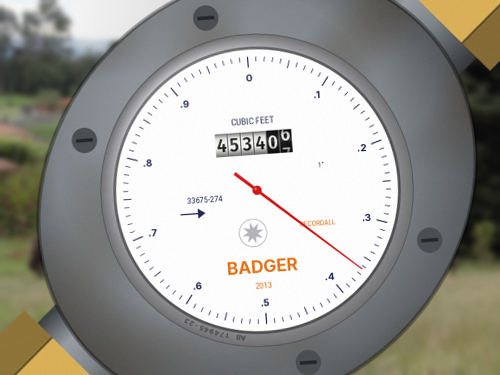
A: **453406.36** ft³
